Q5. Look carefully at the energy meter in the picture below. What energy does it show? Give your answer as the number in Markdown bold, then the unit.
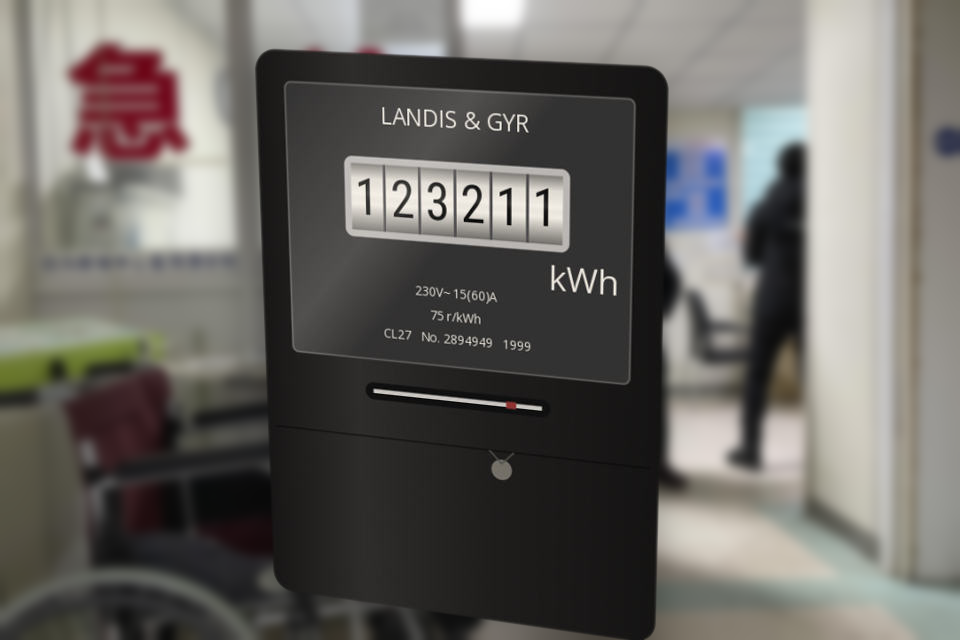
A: **123211** kWh
